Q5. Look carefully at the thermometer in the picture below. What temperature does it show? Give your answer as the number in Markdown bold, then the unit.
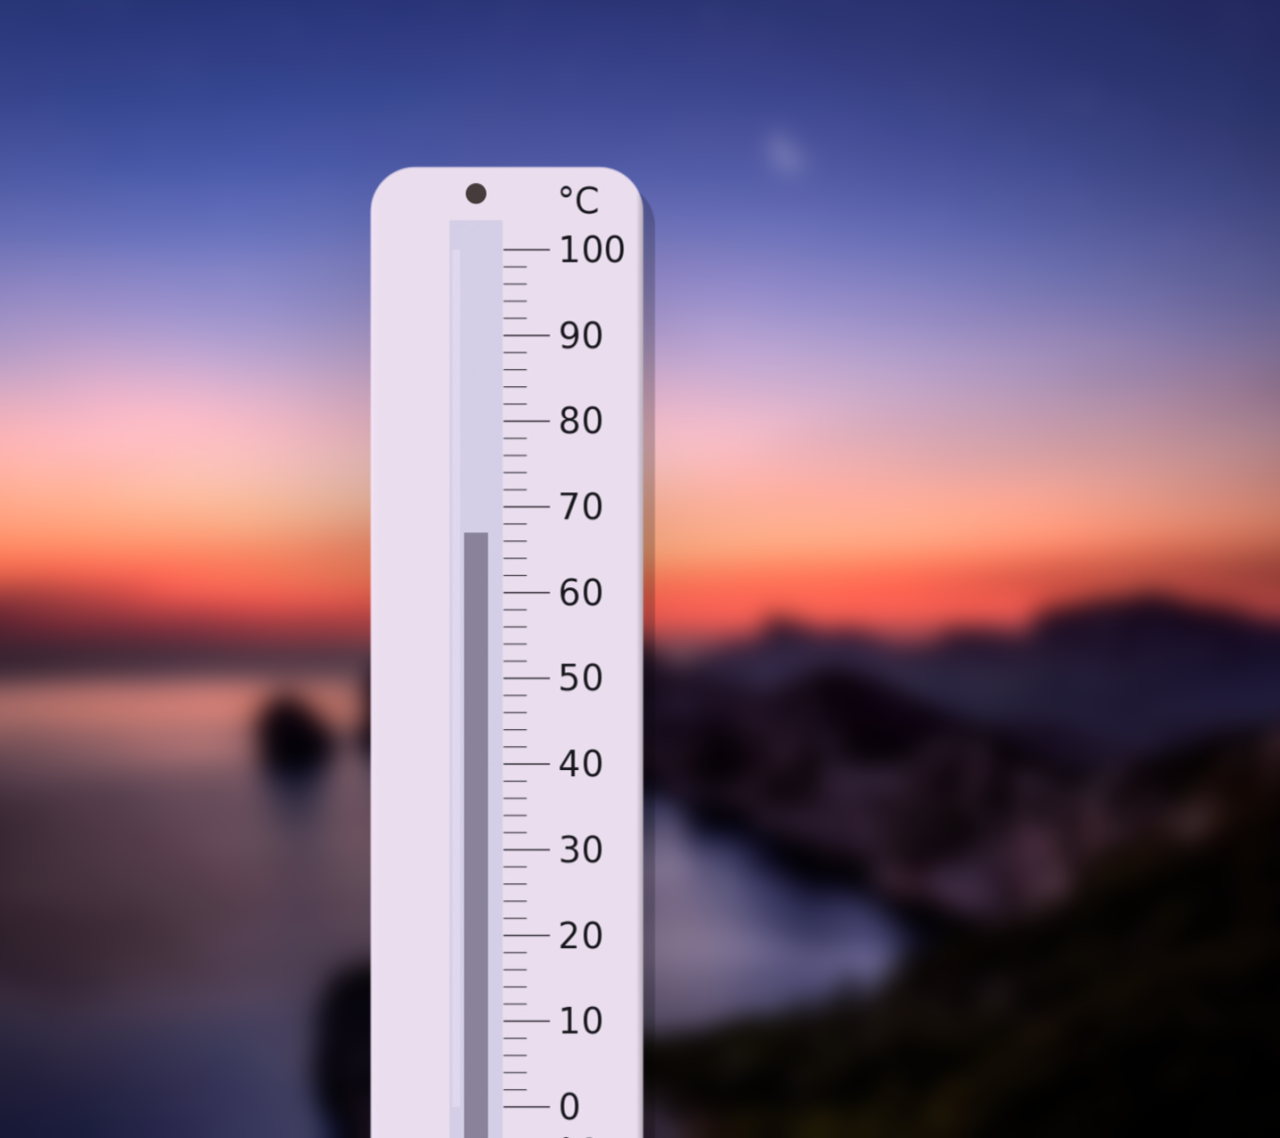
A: **67** °C
